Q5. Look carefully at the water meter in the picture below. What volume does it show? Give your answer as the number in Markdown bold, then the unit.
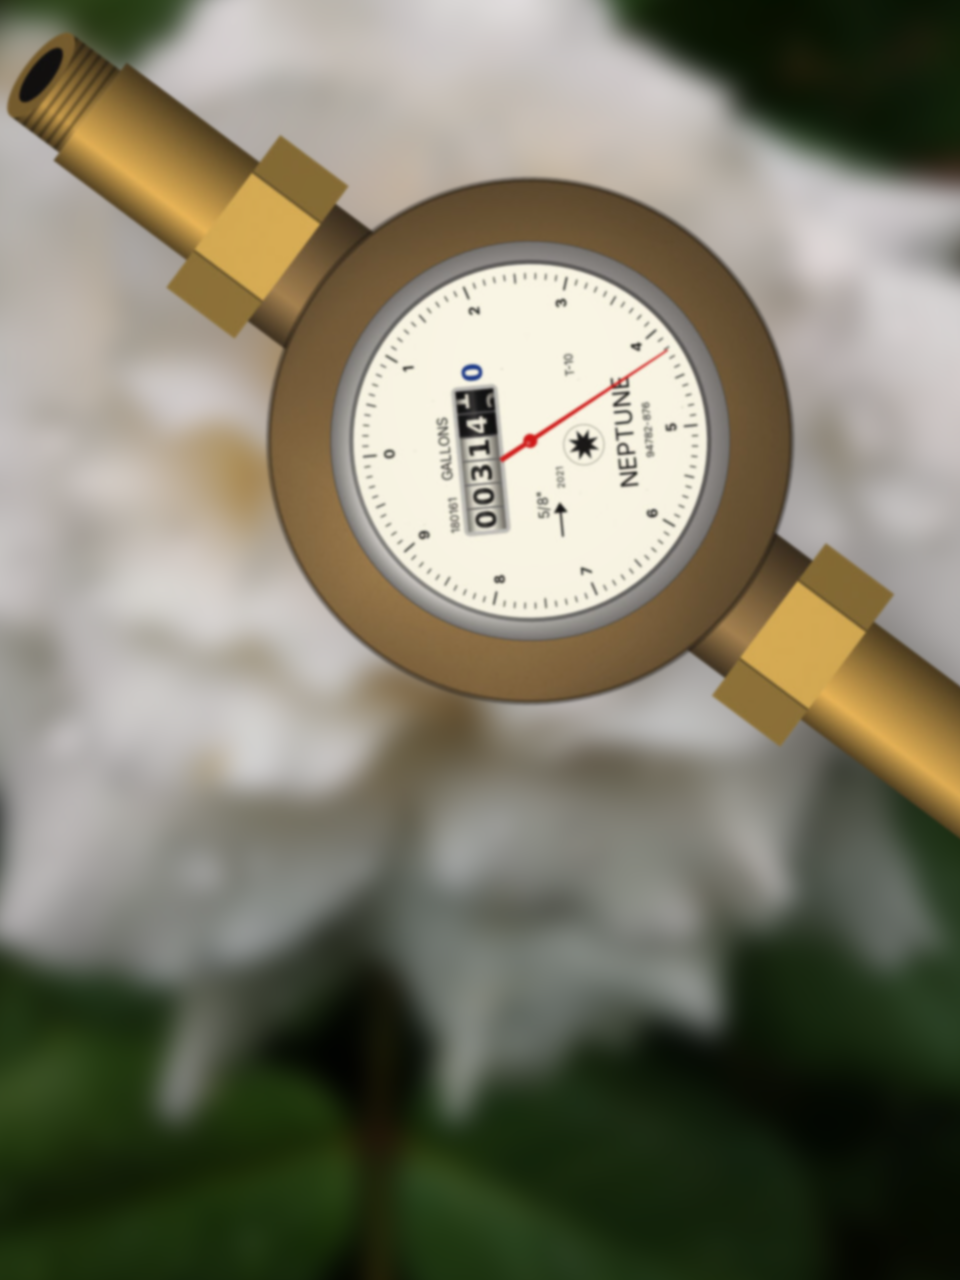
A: **31414.2** gal
